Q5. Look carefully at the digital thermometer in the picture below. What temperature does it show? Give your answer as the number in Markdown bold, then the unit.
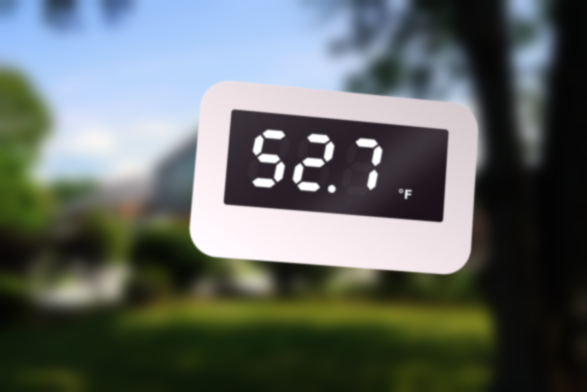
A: **52.7** °F
